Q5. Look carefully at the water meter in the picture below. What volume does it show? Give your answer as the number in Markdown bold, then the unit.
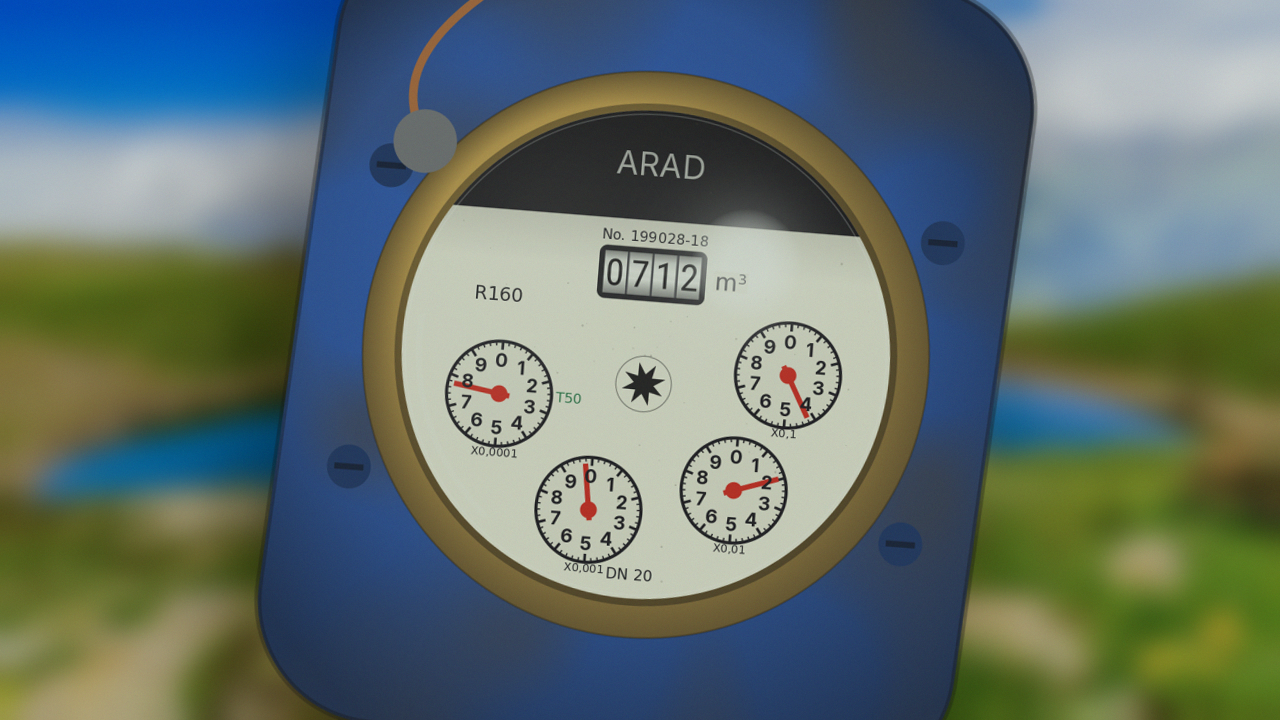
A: **712.4197** m³
